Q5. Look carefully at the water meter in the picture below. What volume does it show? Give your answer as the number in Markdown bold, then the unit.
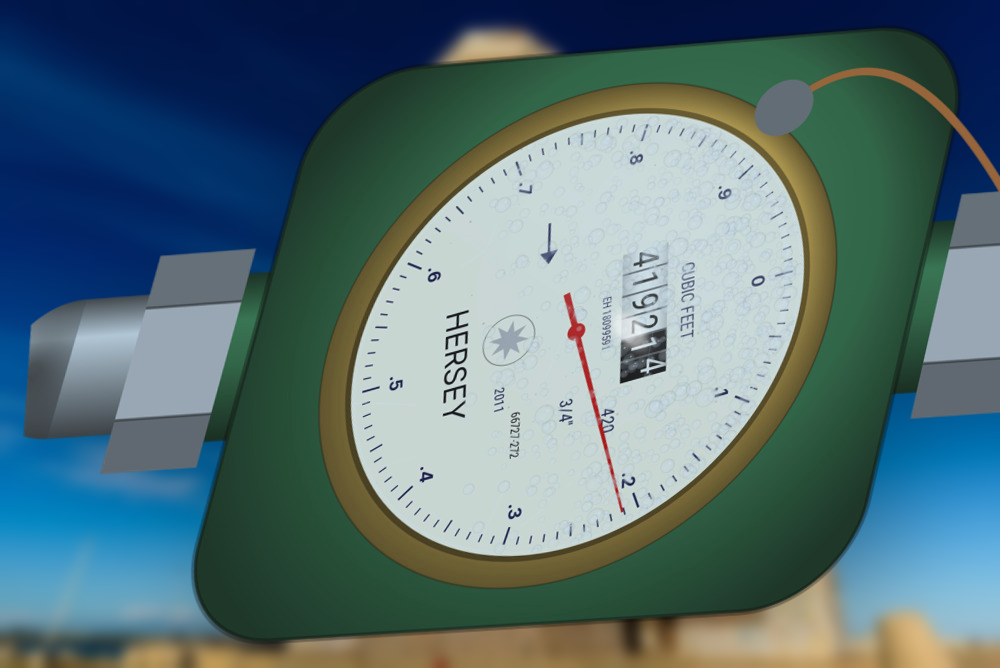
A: **419214.21** ft³
